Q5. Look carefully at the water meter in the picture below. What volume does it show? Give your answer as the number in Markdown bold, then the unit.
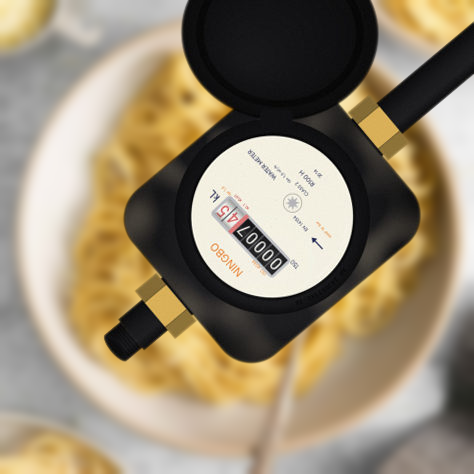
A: **7.45** kL
